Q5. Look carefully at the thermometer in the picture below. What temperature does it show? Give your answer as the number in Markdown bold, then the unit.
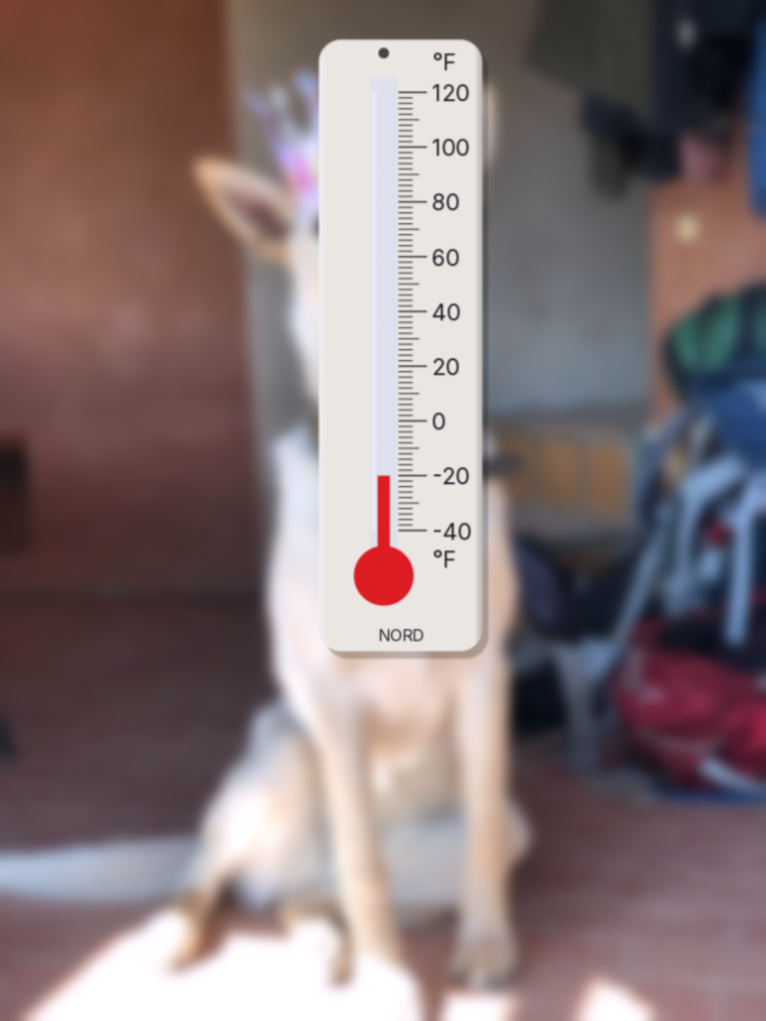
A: **-20** °F
